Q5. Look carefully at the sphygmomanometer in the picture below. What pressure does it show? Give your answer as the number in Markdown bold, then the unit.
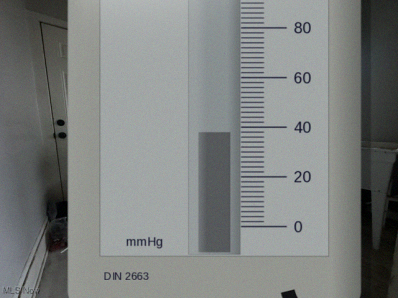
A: **38** mmHg
